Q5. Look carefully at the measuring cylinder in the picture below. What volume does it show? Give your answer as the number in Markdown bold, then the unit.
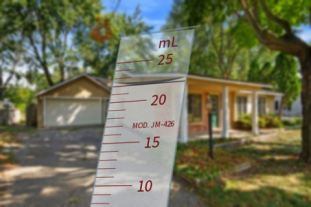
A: **22** mL
